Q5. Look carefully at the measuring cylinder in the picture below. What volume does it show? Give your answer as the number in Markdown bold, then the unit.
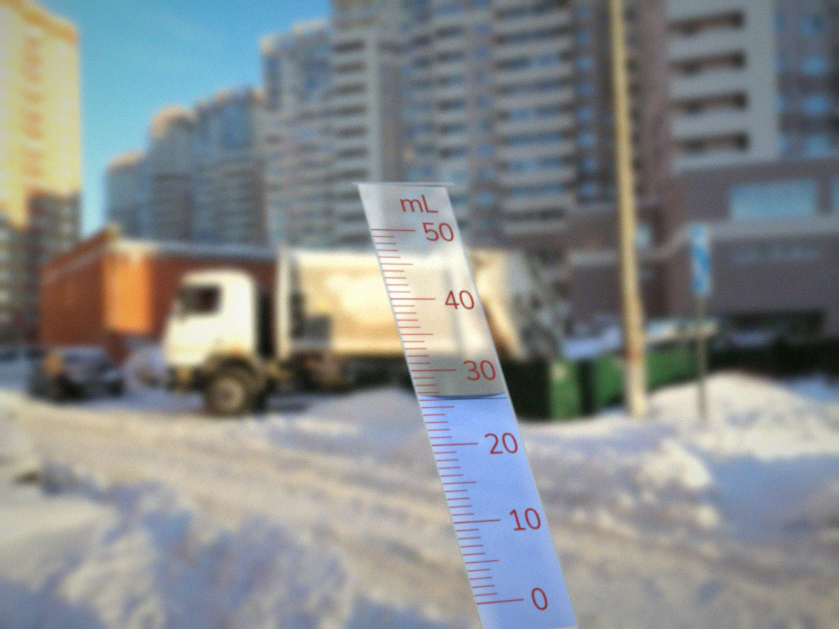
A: **26** mL
